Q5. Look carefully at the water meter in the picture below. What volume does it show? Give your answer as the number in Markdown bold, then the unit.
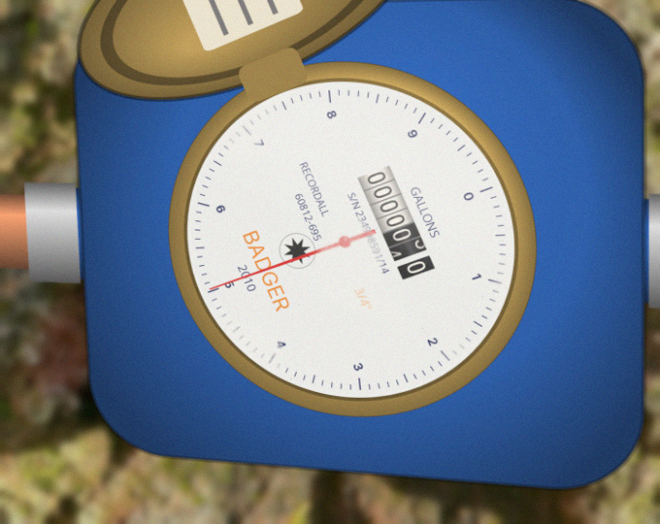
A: **35.0** gal
